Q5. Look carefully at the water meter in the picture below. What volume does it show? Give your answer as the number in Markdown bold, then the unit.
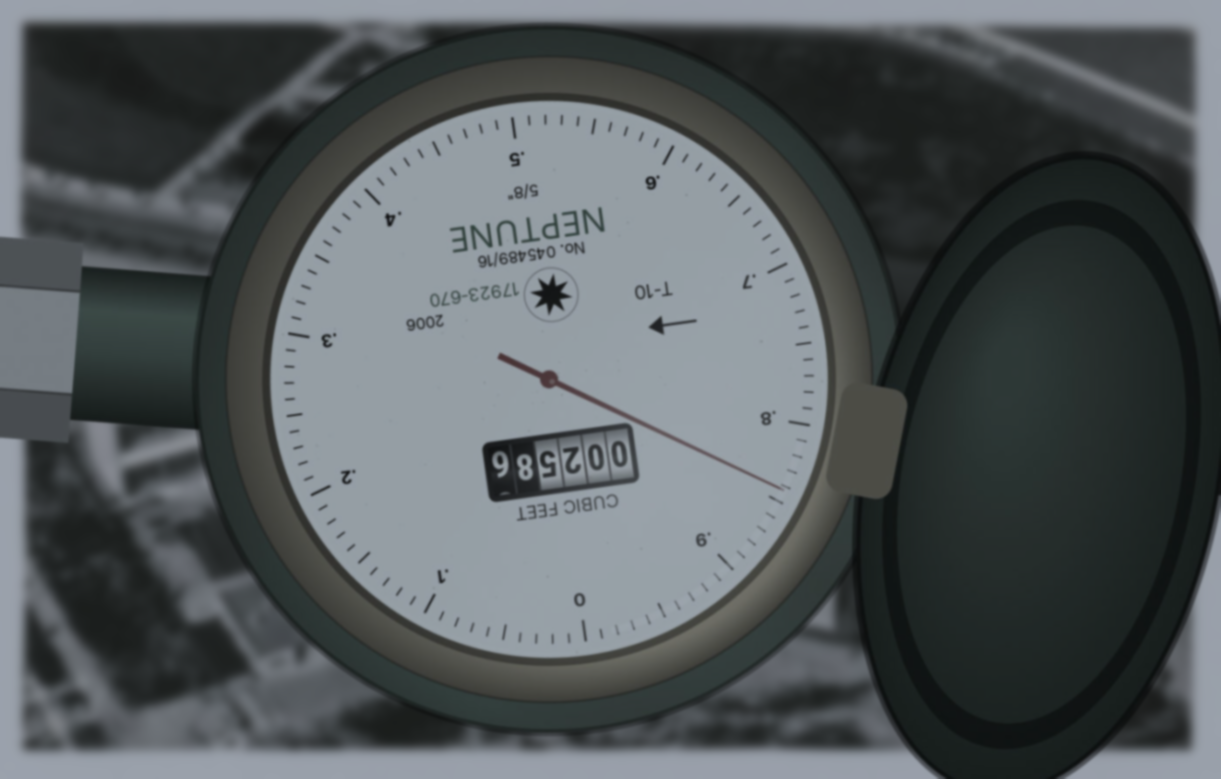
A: **2585.84** ft³
